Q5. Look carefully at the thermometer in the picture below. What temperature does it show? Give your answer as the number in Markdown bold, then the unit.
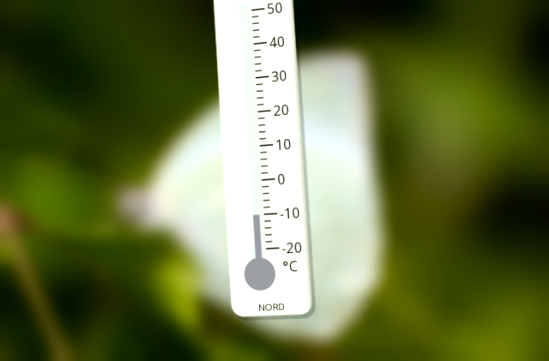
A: **-10** °C
